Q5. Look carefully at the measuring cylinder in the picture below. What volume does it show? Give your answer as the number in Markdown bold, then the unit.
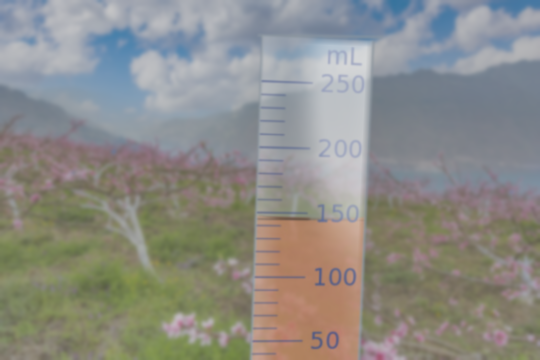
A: **145** mL
